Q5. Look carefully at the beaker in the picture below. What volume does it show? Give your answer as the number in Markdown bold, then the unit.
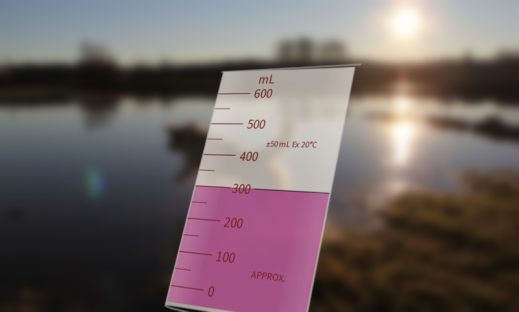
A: **300** mL
